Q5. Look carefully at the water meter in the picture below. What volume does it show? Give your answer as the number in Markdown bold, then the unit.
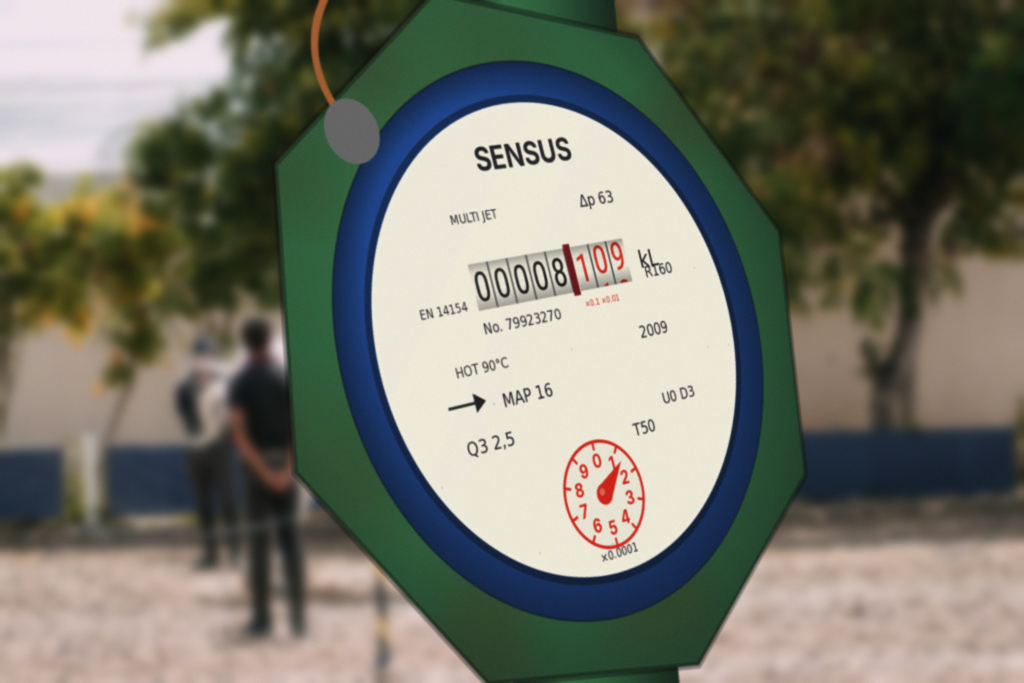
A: **8.1091** kL
